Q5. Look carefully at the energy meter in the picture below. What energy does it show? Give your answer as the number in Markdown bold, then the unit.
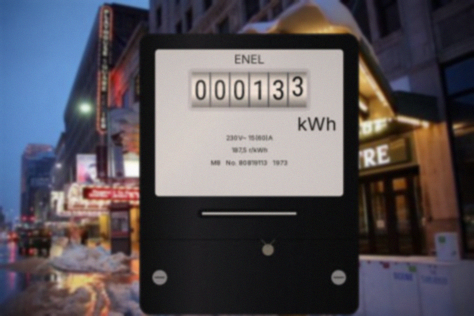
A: **133** kWh
